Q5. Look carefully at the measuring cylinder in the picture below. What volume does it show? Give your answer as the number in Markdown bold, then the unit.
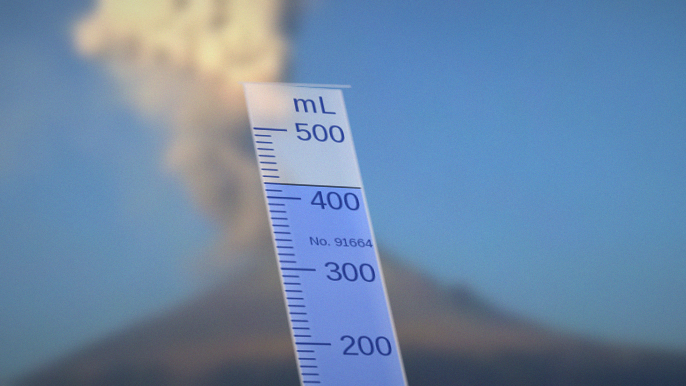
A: **420** mL
